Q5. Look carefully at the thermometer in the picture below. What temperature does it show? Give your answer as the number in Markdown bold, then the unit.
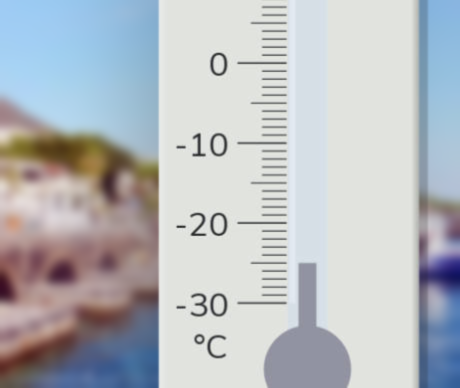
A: **-25** °C
